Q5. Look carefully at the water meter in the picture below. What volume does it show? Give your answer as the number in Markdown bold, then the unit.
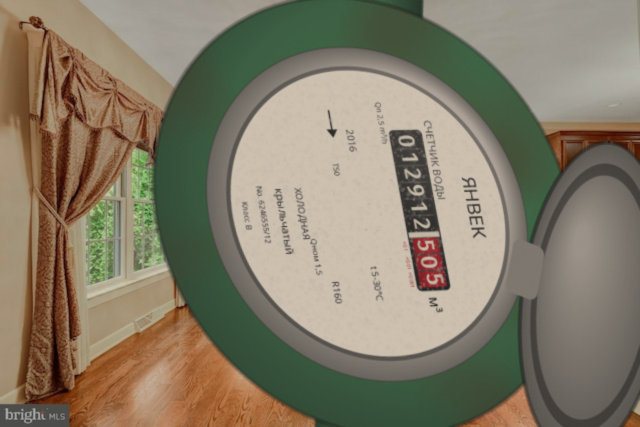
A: **12912.505** m³
